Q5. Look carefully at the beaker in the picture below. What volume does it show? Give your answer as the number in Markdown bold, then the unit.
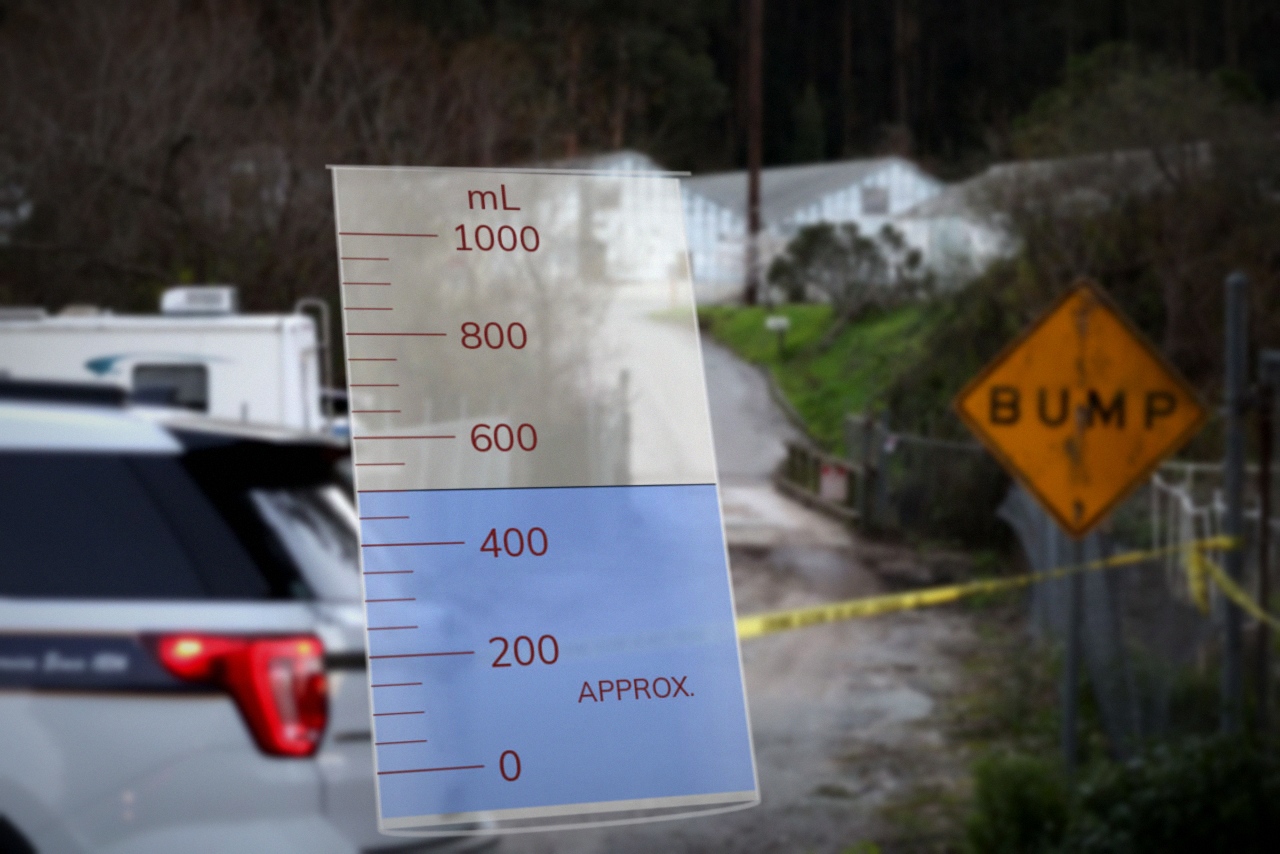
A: **500** mL
